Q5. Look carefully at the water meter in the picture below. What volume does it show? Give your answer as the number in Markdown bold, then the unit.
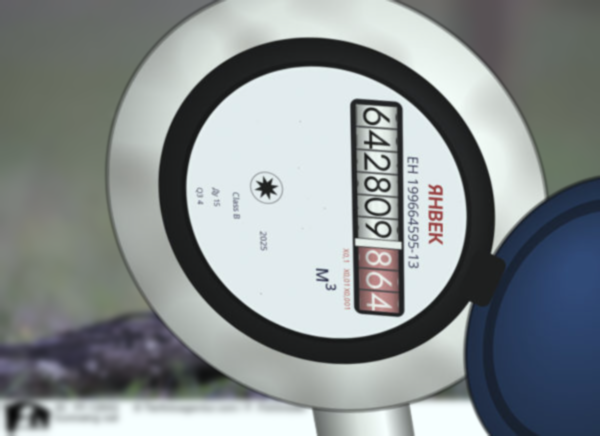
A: **642809.864** m³
